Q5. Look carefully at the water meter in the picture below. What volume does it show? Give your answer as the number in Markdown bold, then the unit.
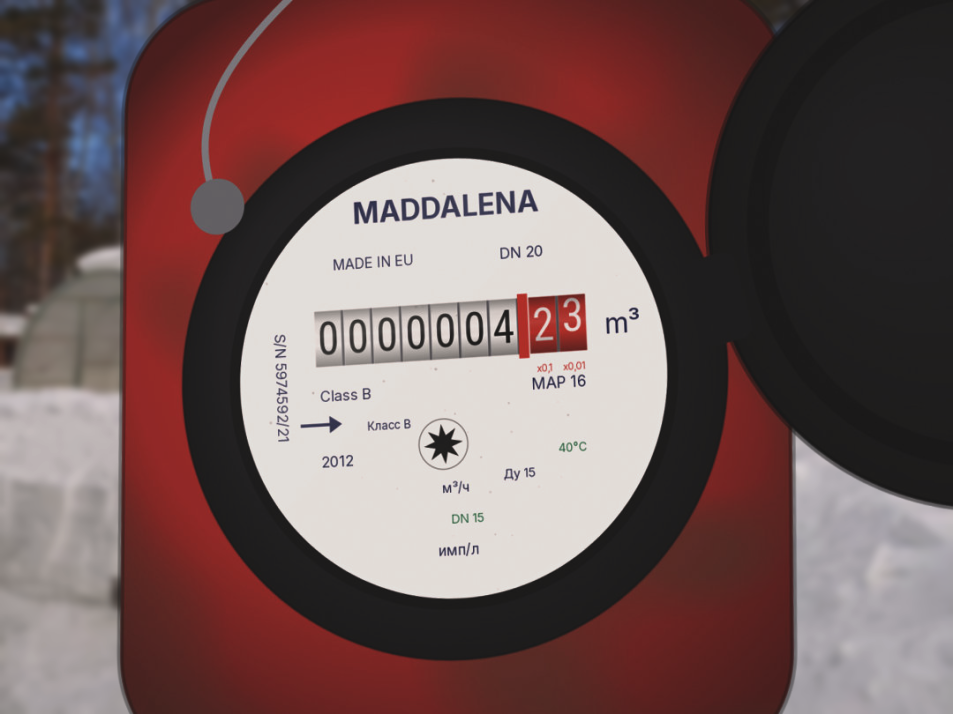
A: **4.23** m³
